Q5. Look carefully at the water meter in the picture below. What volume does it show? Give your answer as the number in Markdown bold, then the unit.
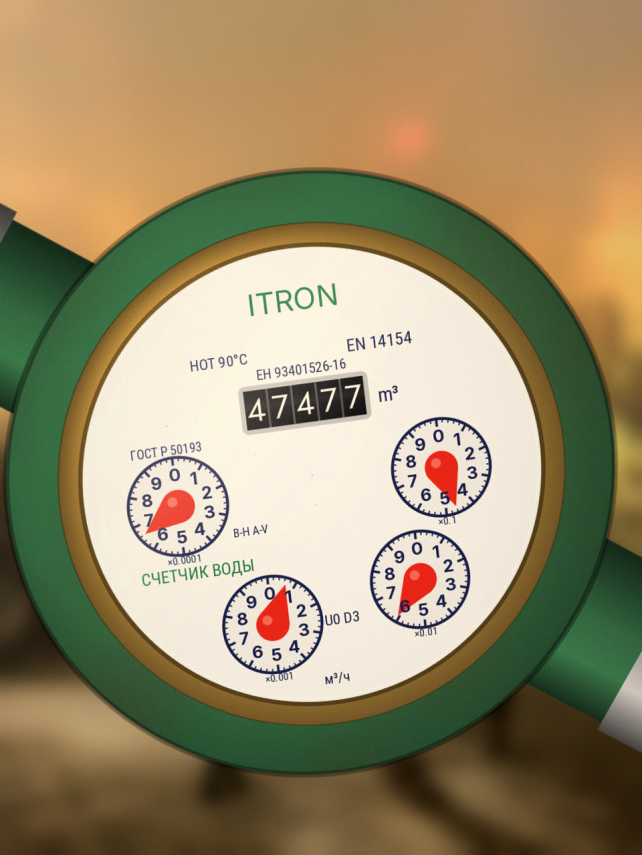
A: **47477.4606** m³
